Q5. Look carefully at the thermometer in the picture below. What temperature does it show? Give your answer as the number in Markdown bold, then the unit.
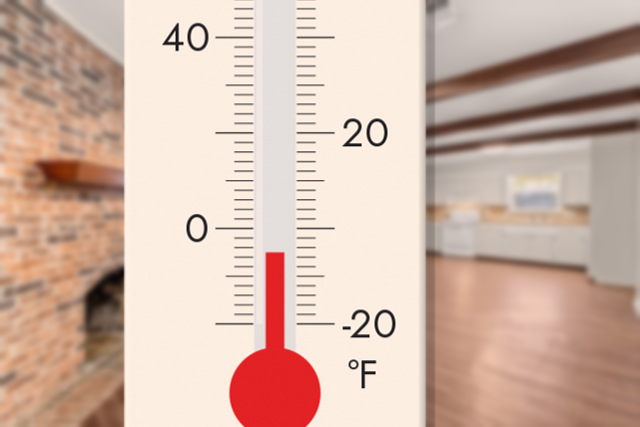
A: **-5** °F
